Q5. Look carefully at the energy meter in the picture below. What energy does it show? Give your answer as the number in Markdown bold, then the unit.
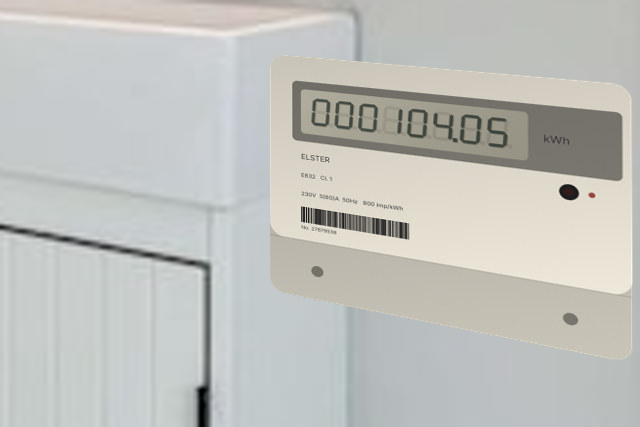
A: **104.05** kWh
